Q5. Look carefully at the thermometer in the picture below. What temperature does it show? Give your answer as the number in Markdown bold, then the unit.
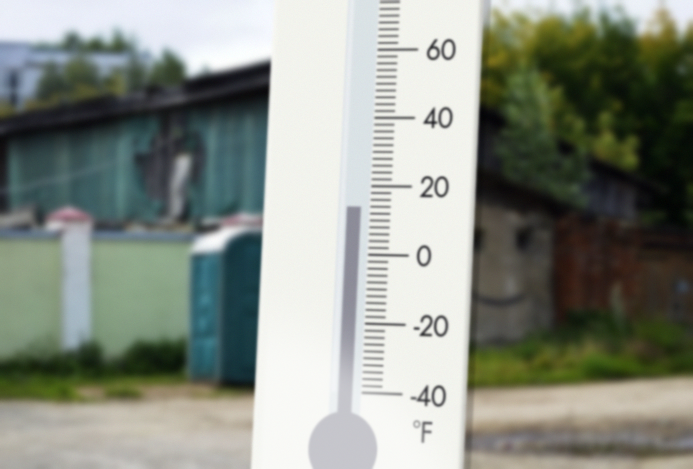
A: **14** °F
